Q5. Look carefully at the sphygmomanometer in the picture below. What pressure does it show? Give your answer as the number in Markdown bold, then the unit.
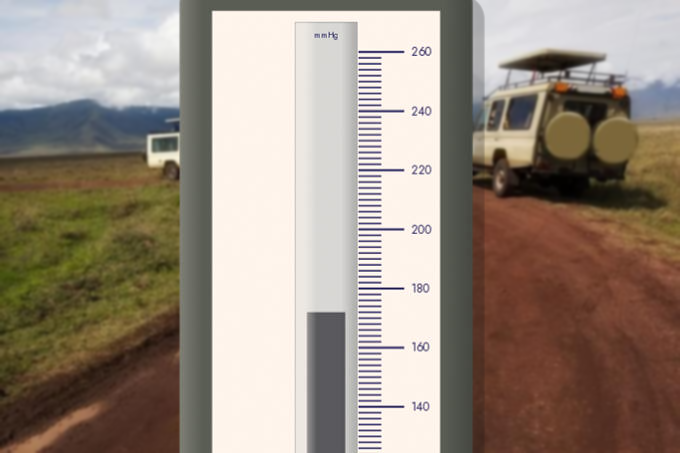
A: **172** mmHg
